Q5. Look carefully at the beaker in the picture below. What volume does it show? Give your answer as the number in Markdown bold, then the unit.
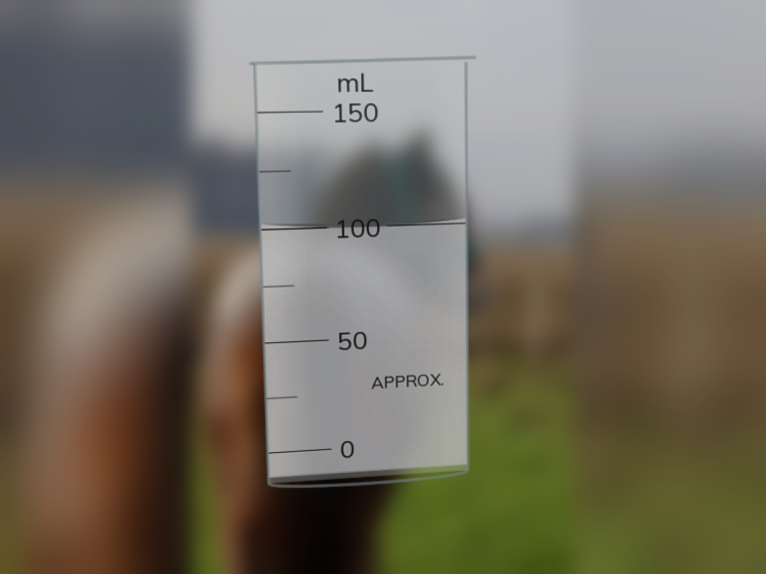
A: **100** mL
